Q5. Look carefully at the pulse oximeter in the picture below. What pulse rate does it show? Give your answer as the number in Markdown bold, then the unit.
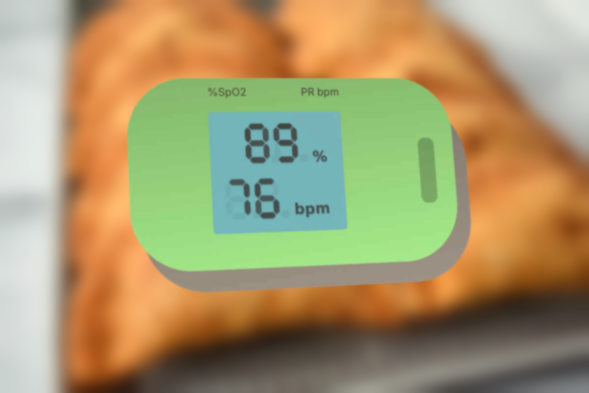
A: **76** bpm
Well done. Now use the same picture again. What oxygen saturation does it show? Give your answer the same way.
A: **89** %
